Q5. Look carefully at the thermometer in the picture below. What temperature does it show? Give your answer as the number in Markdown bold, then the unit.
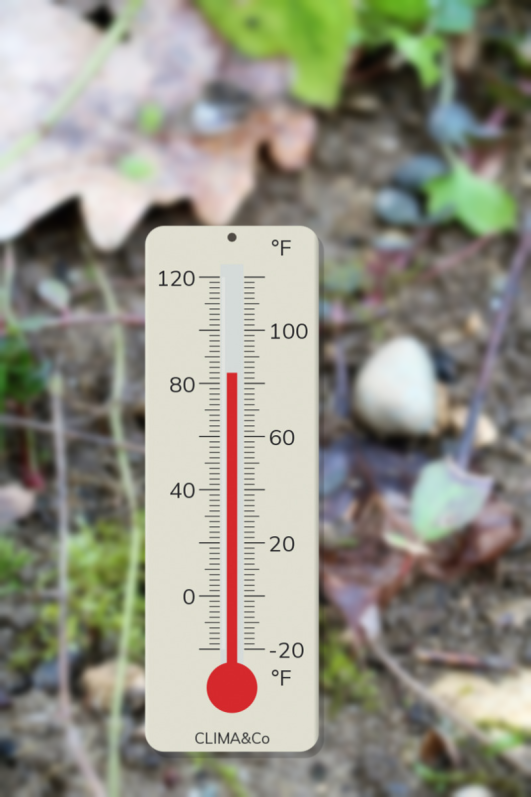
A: **84** °F
